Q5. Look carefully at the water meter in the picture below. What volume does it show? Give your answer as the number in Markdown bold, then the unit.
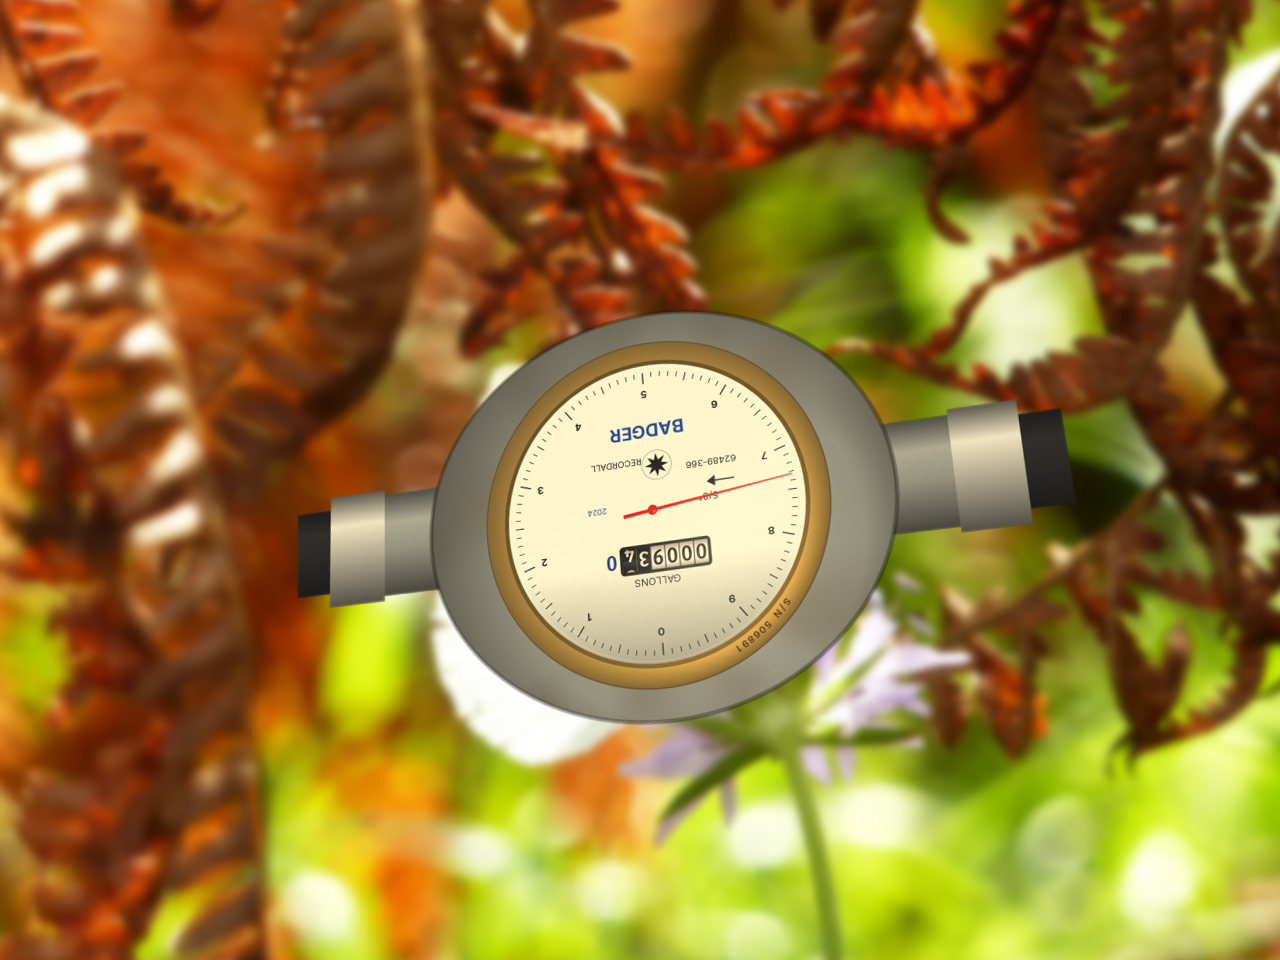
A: **9337.3** gal
